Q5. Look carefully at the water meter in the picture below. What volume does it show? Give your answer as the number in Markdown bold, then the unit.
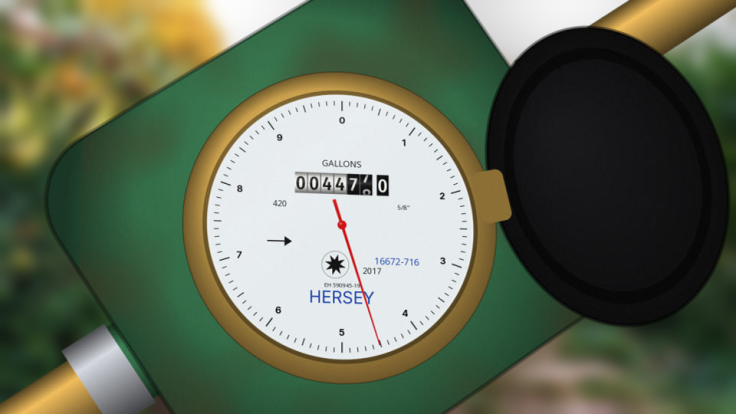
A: **44774.5** gal
